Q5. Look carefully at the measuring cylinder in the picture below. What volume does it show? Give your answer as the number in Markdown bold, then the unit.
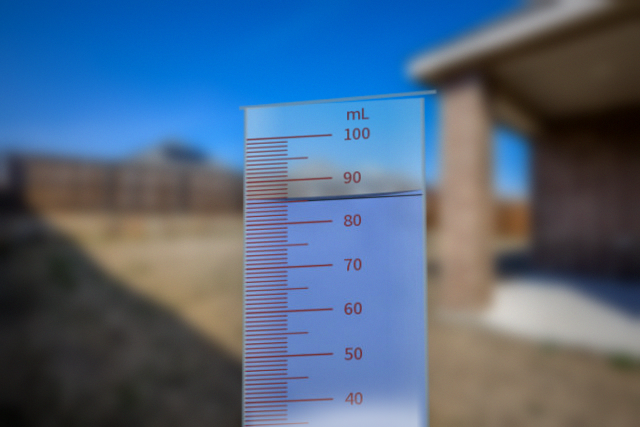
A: **85** mL
